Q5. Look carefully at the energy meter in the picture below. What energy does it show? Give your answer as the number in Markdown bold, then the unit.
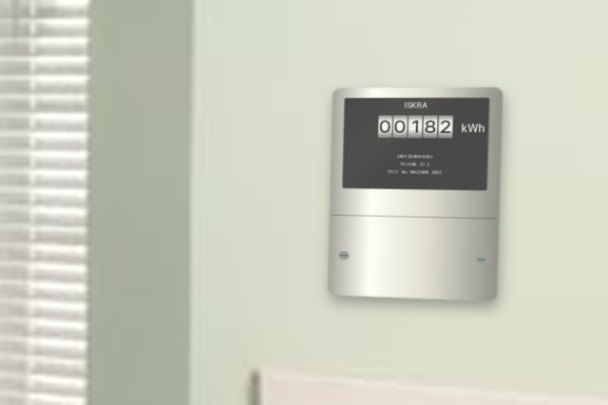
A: **182** kWh
